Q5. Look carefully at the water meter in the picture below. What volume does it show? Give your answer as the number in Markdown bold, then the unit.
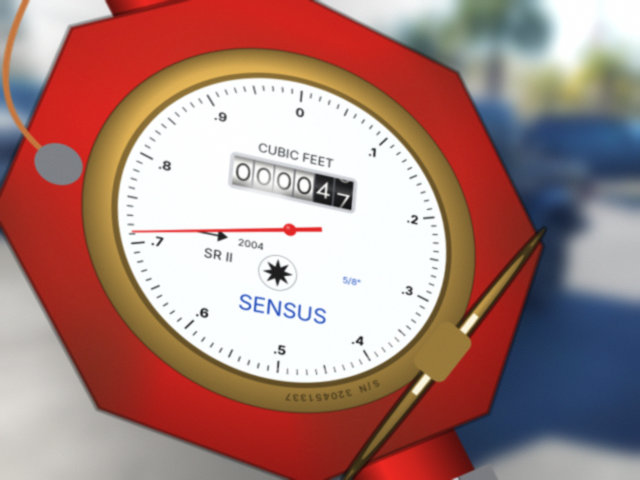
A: **46.71** ft³
